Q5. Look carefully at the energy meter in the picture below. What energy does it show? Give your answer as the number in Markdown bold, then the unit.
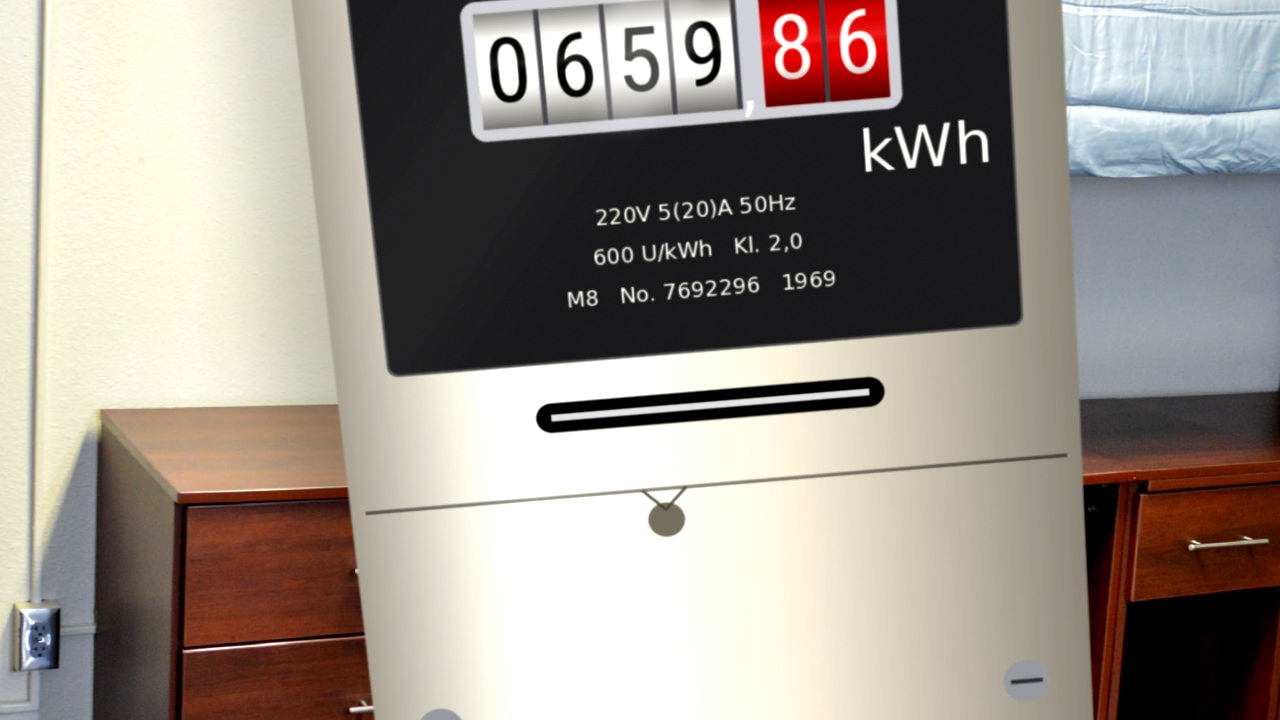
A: **659.86** kWh
